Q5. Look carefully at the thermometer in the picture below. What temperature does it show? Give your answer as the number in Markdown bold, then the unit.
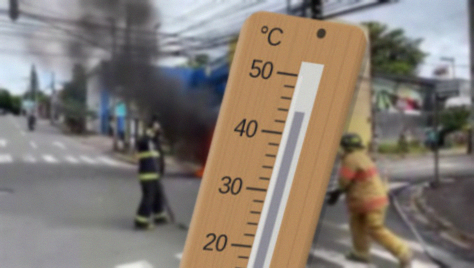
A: **44** °C
